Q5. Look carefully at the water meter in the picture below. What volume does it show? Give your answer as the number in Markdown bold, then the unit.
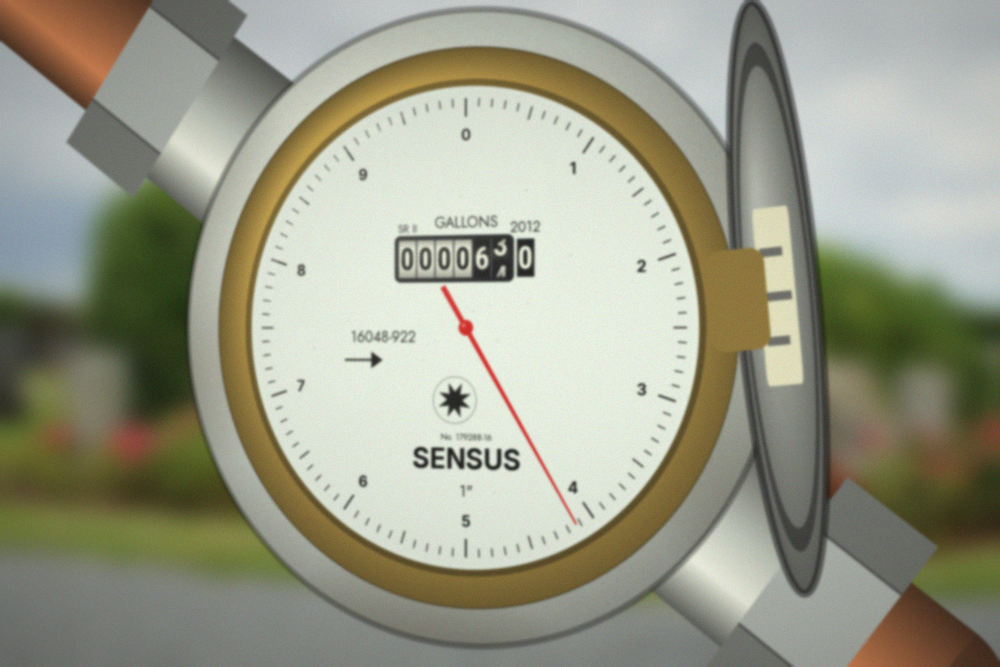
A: **634.1** gal
